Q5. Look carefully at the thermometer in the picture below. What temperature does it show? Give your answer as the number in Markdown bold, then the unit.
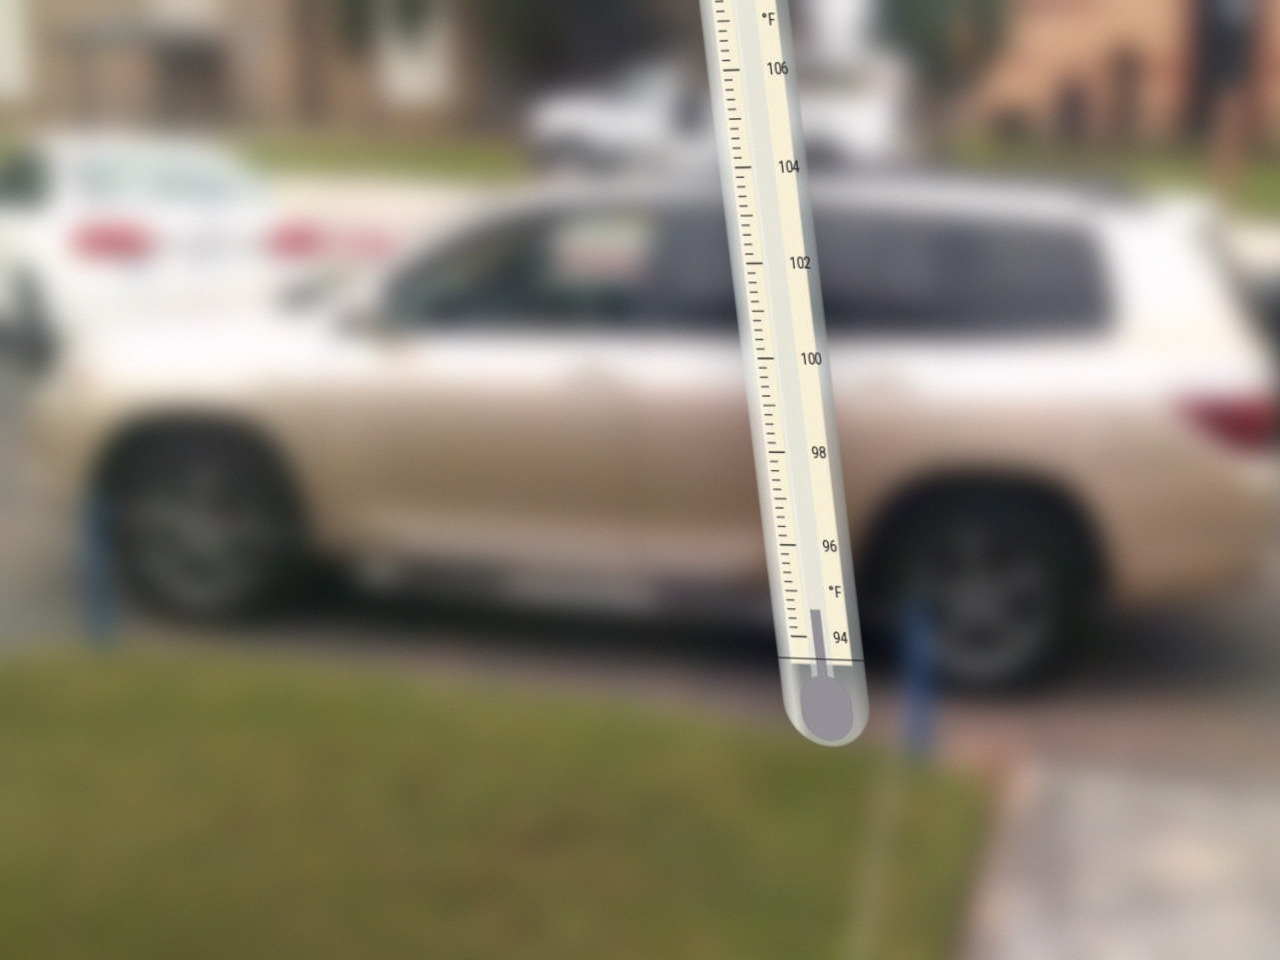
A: **94.6** °F
